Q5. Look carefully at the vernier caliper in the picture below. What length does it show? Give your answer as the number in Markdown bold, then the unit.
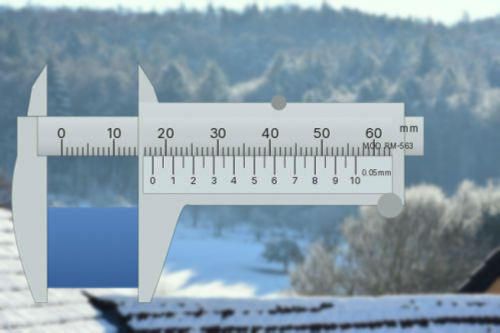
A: **17.5** mm
